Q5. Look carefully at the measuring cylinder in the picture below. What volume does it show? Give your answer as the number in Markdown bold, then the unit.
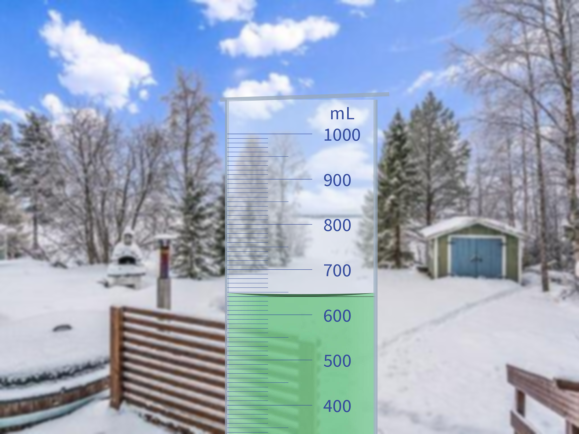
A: **640** mL
